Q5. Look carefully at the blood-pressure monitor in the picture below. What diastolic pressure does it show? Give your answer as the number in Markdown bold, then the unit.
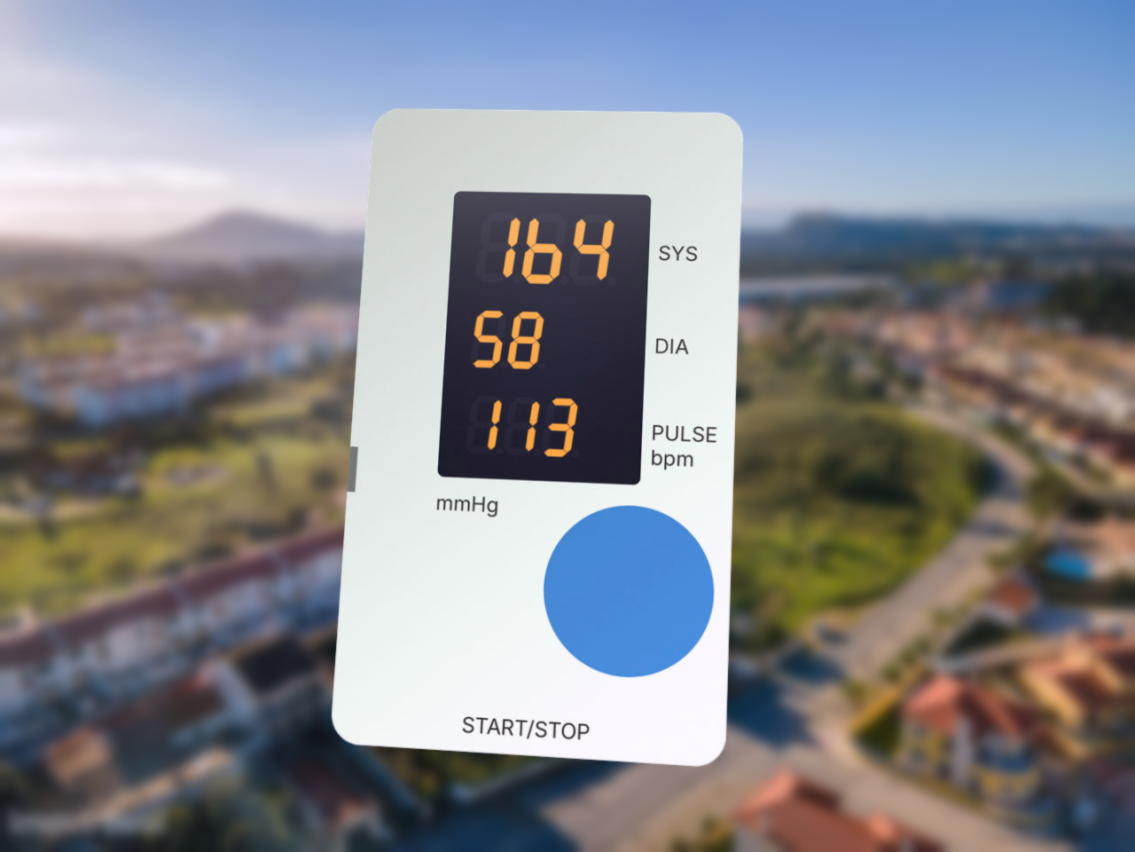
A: **58** mmHg
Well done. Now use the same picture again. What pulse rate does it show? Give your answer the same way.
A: **113** bpm
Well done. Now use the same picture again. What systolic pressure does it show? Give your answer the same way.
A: **164** mmHg
